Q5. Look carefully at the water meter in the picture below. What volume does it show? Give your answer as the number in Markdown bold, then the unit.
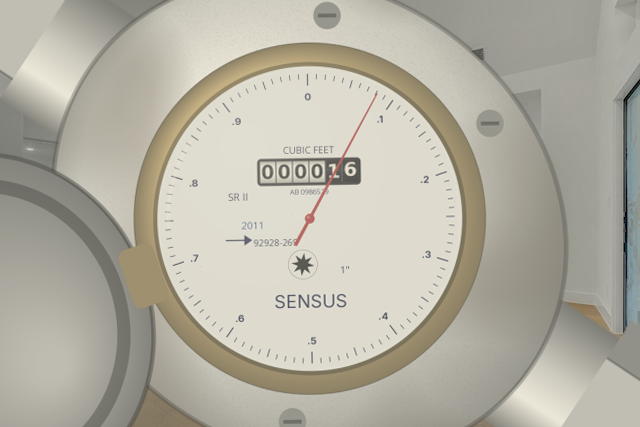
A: **16.08** ft³
